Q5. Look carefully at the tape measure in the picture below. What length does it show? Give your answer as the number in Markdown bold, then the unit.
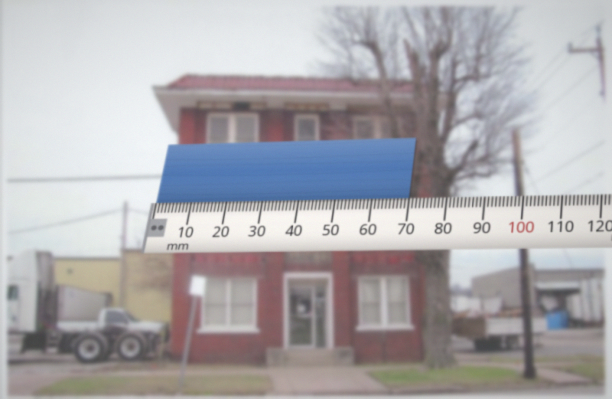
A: **70** mm
